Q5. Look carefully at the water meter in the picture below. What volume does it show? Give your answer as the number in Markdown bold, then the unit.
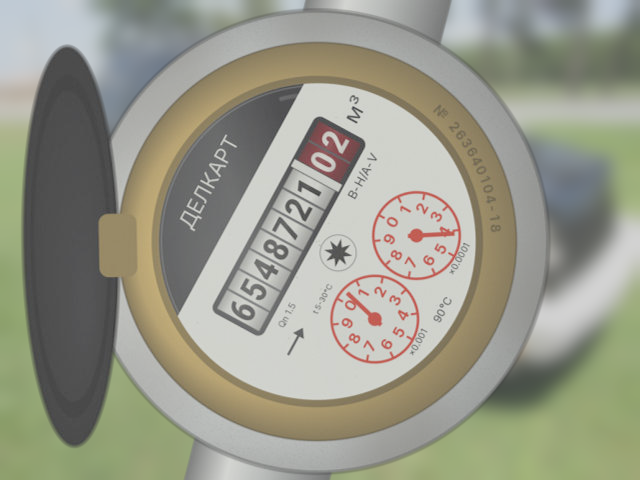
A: **6548721.0204** m³
